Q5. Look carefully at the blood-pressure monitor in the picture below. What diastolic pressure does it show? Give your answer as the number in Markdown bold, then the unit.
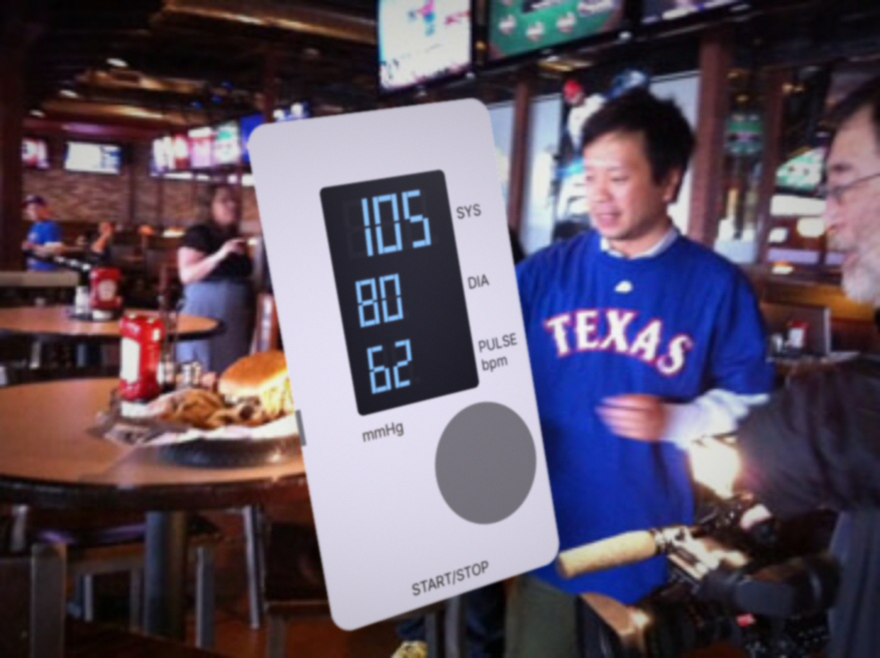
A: **80** mmHg
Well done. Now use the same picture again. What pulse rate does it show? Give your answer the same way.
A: **62** bpm
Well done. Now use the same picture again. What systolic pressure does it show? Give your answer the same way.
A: **105** mmHg
